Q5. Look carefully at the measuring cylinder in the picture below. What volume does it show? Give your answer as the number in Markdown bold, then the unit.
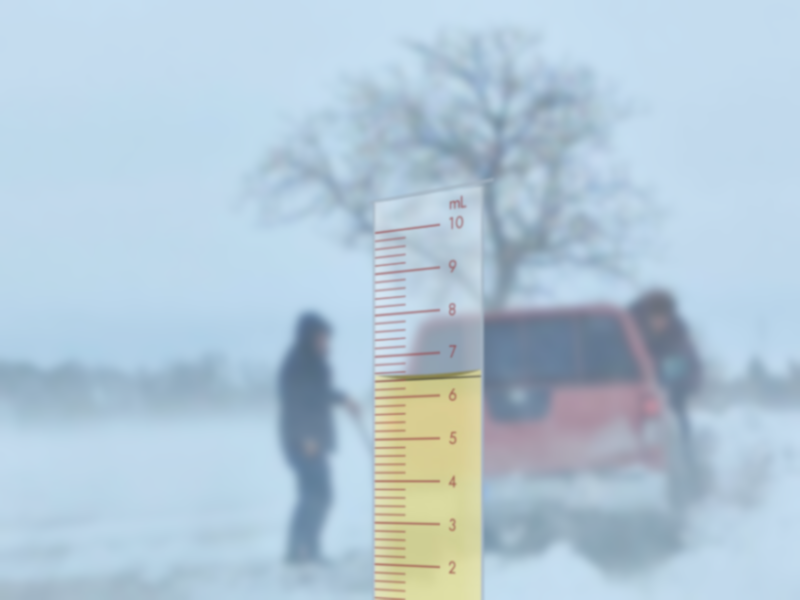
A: **6.4** mL
